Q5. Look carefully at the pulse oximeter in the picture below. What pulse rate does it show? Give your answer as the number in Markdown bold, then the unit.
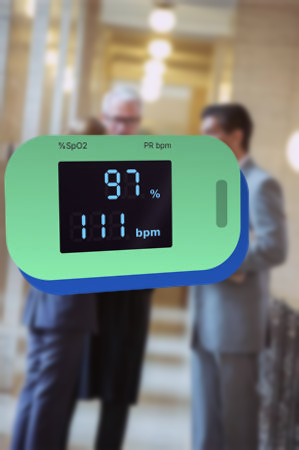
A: **111** bpm
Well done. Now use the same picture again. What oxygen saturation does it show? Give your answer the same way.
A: **97** %
